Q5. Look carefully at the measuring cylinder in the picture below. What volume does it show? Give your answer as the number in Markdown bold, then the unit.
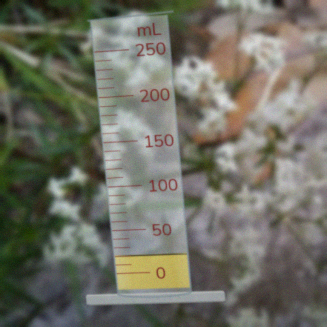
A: **20** mL
